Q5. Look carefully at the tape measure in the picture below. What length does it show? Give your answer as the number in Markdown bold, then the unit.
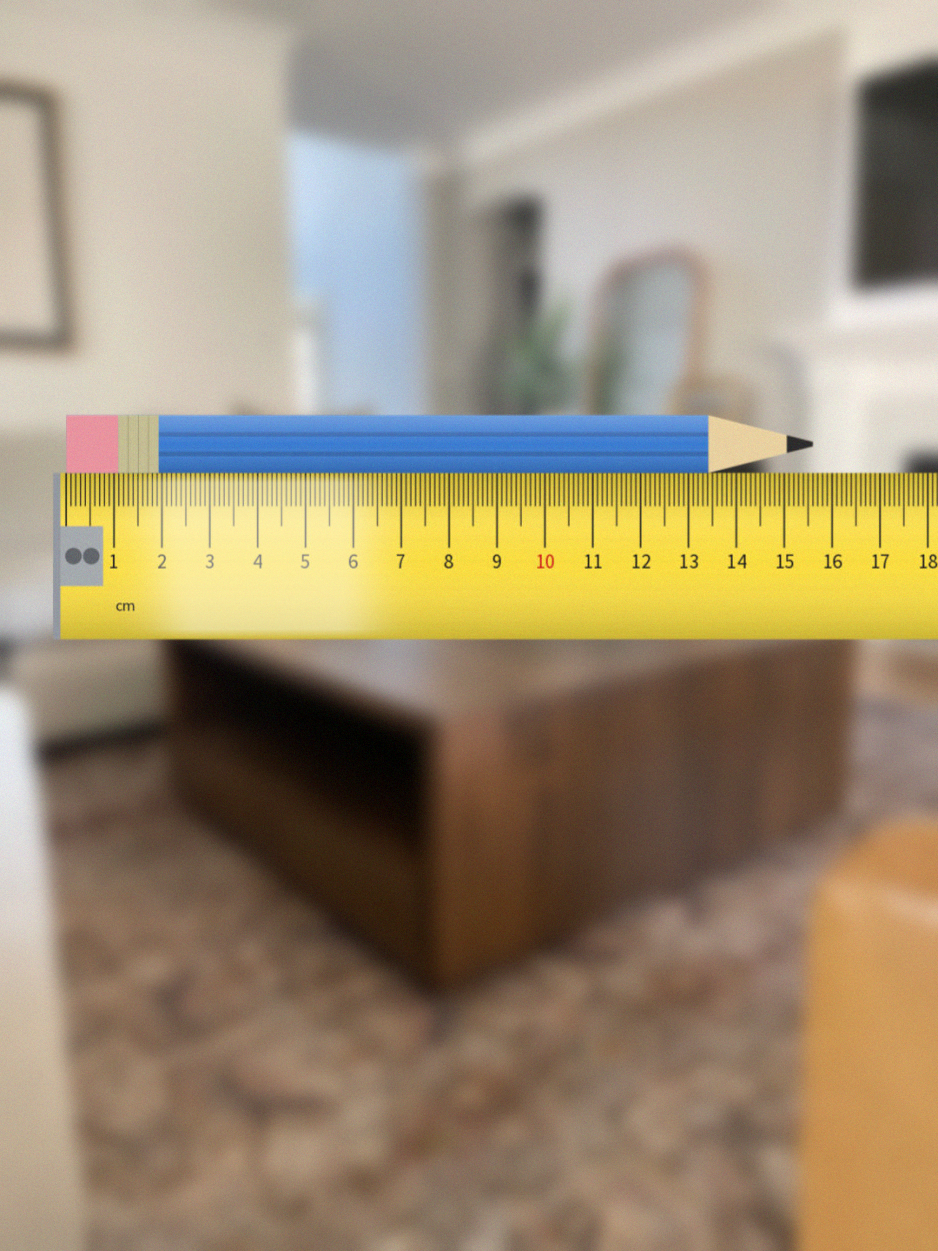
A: **15.6** cm
